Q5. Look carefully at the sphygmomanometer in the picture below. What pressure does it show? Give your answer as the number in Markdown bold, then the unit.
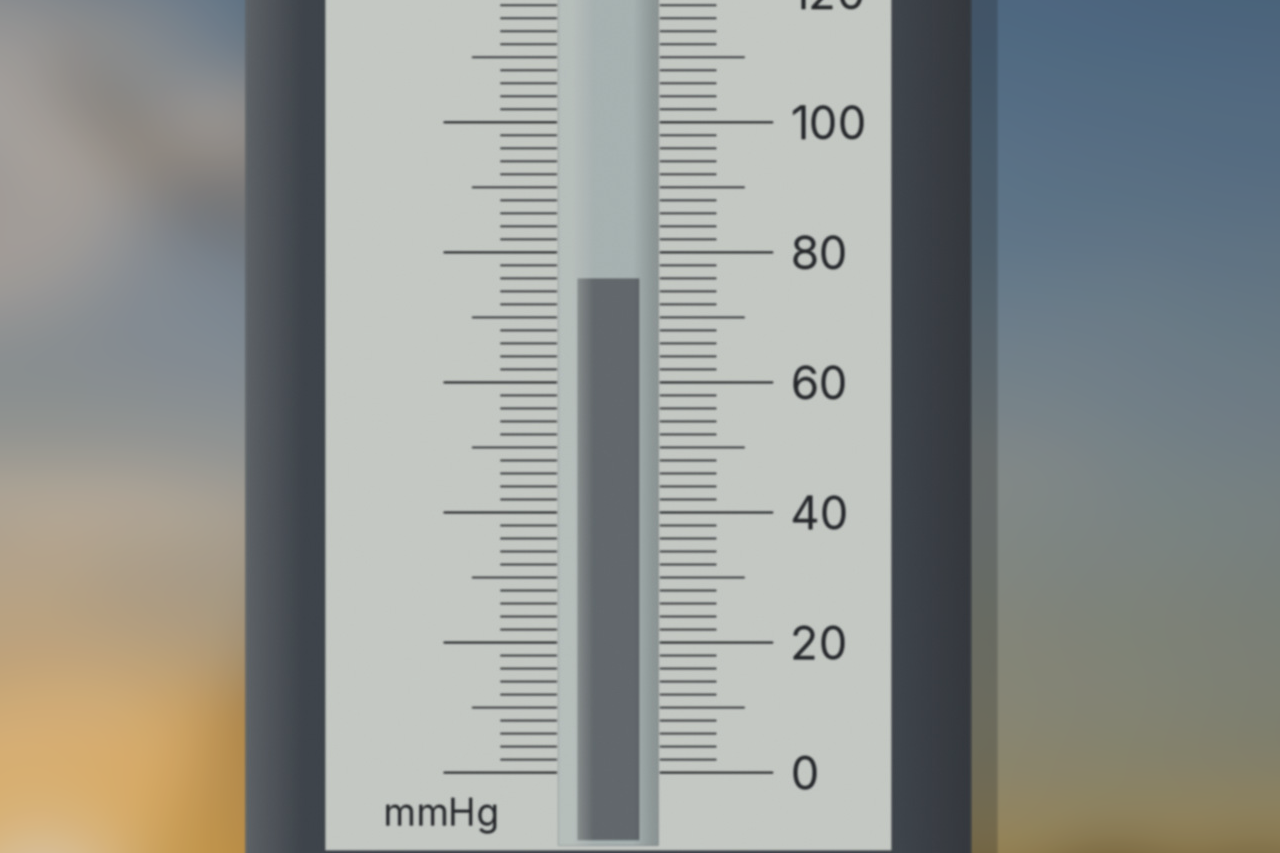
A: **76** mmHg
